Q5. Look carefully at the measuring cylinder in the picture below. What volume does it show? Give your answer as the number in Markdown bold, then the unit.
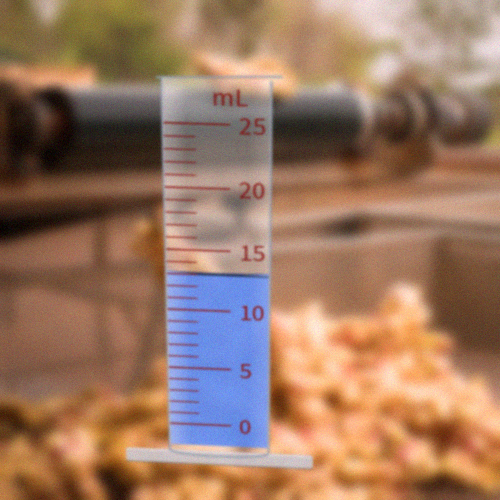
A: **13** mL
